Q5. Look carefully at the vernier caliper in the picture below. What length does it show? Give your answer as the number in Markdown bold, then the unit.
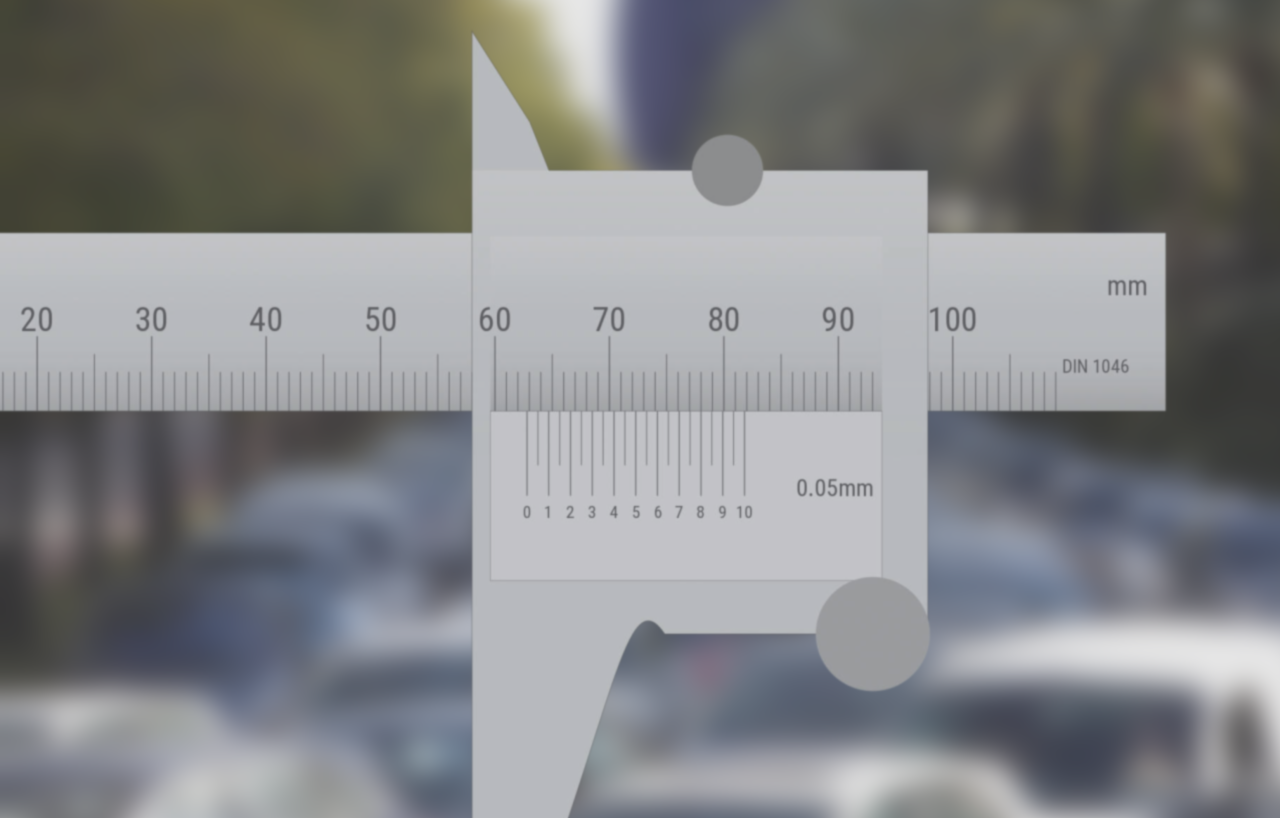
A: **62.8** mm
